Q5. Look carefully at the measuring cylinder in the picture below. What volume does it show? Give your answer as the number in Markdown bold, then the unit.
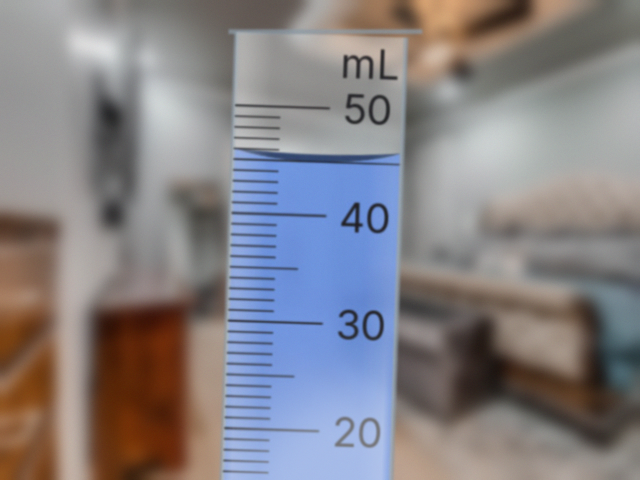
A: **45** mL
